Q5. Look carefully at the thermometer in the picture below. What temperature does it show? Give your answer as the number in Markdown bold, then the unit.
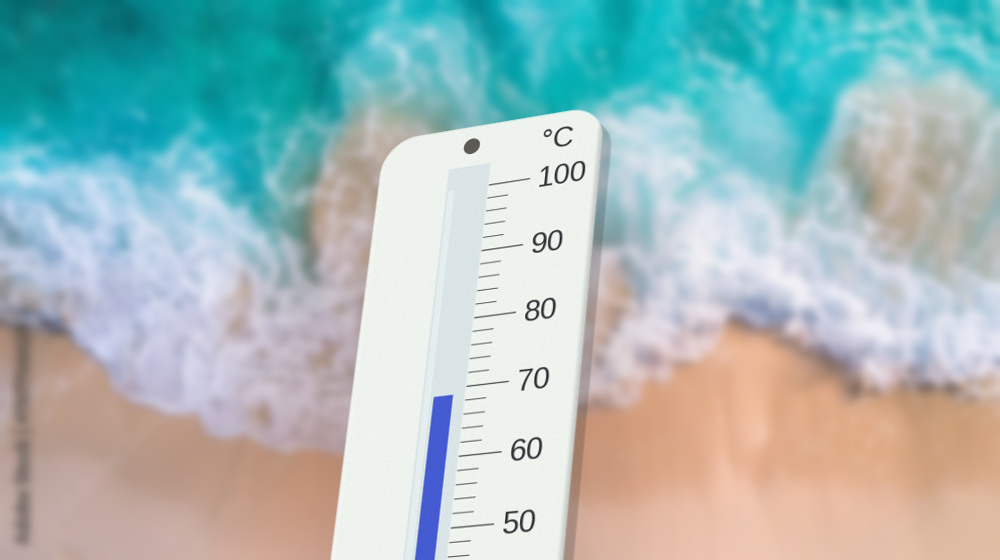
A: **69** °C
